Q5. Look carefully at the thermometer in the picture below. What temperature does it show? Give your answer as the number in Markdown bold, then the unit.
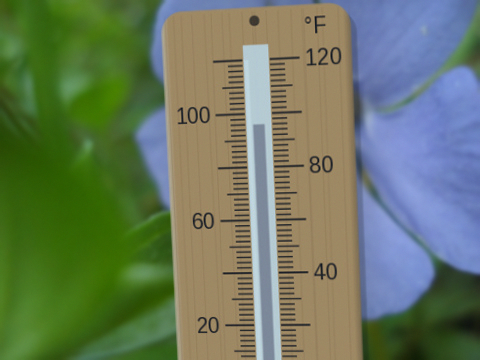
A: **96** °F
